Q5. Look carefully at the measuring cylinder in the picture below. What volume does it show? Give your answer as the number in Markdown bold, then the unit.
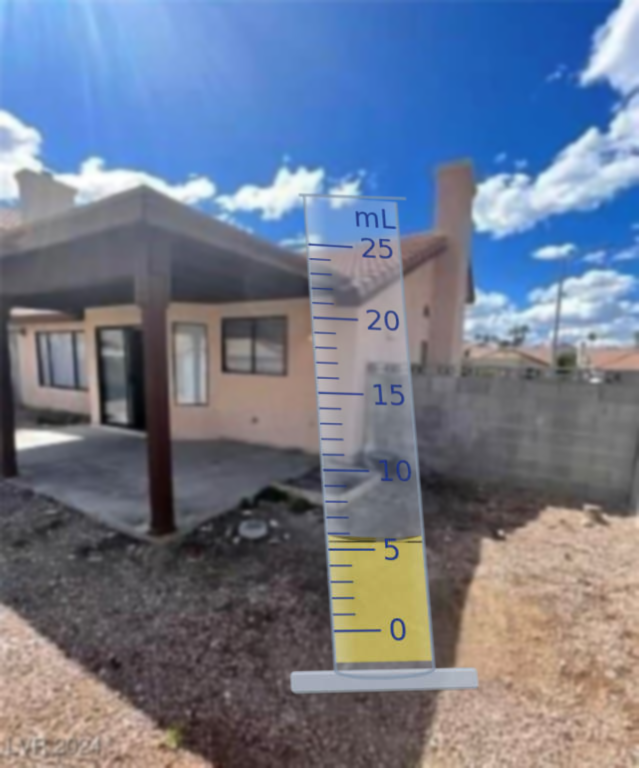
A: **5.5** mL
